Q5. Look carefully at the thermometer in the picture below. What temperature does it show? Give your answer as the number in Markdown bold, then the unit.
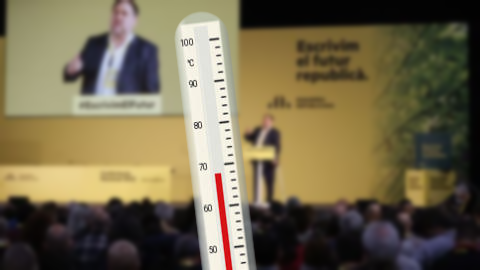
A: **68** °C
